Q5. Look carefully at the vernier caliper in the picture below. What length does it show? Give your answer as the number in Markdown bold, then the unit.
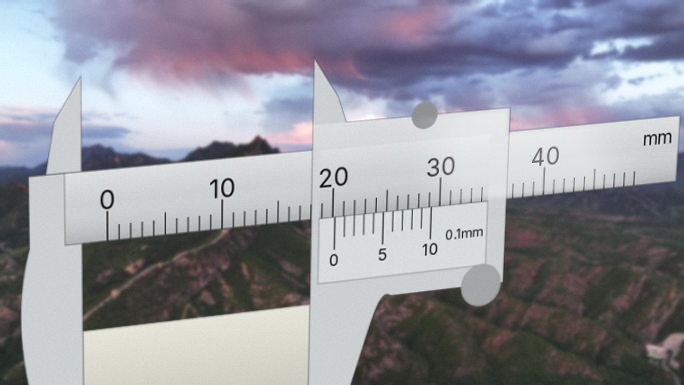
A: **20.2** mm
